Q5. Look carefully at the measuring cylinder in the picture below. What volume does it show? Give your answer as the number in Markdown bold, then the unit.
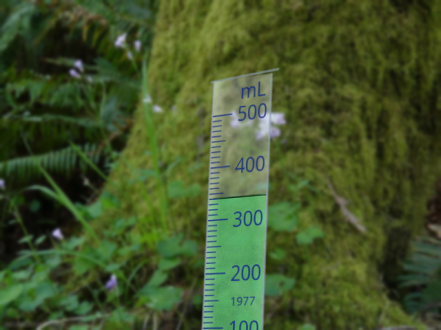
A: **340** mL
